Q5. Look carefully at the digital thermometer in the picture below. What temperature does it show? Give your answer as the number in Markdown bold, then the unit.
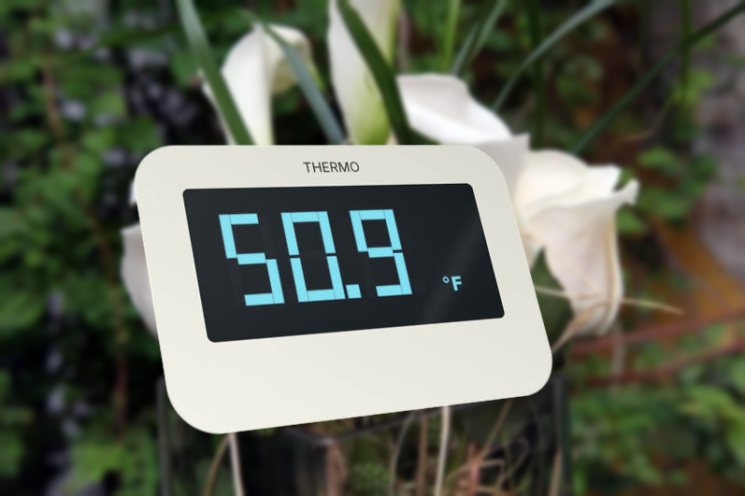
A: **50.9** °F
